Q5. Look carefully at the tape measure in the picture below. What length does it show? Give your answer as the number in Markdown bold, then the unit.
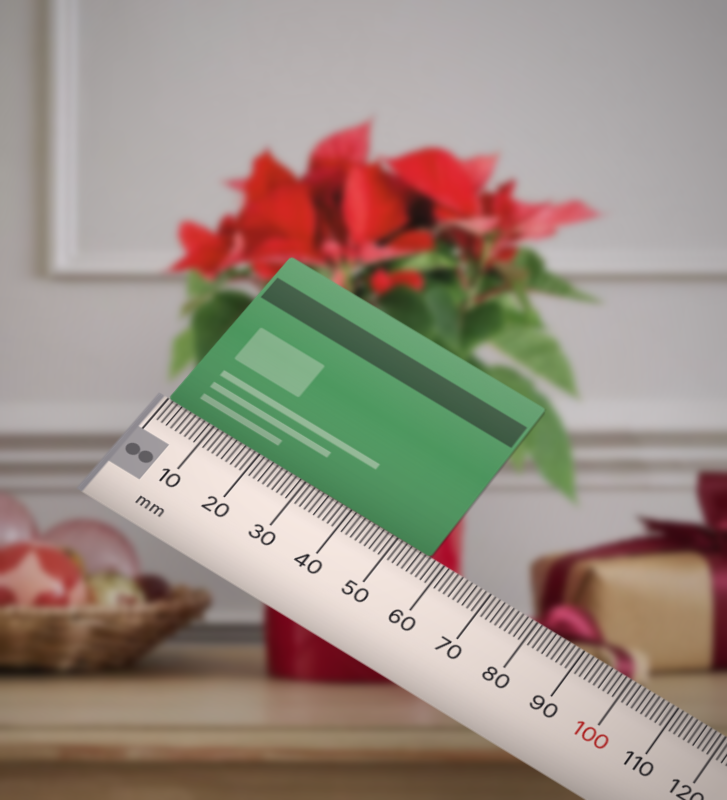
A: **57** mm
